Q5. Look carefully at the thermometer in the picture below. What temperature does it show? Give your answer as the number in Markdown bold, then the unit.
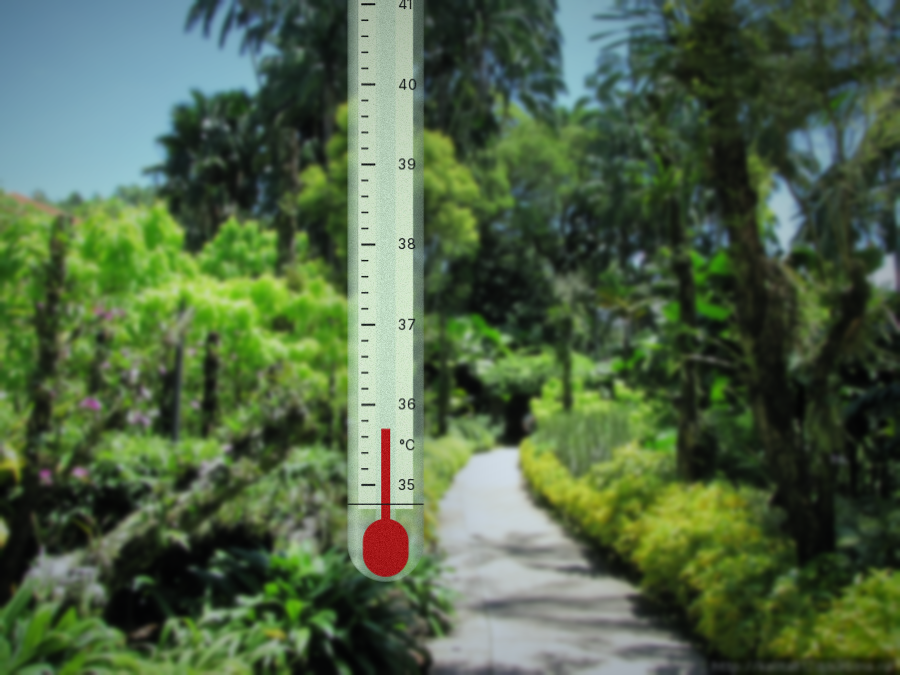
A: **35.7** °C
